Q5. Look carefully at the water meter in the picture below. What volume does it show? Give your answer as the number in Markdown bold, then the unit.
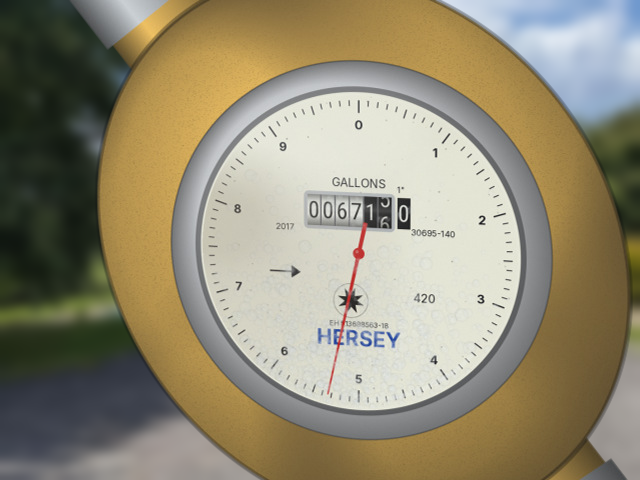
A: **67155.3** gal
